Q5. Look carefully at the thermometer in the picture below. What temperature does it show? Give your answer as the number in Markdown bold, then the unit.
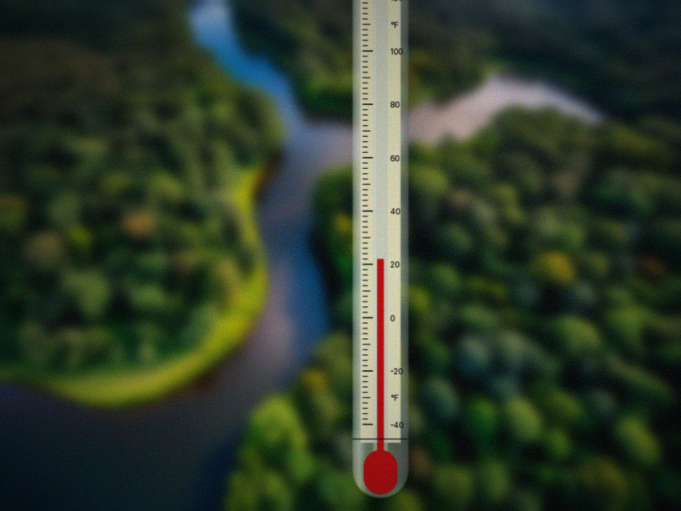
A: **22** °F
